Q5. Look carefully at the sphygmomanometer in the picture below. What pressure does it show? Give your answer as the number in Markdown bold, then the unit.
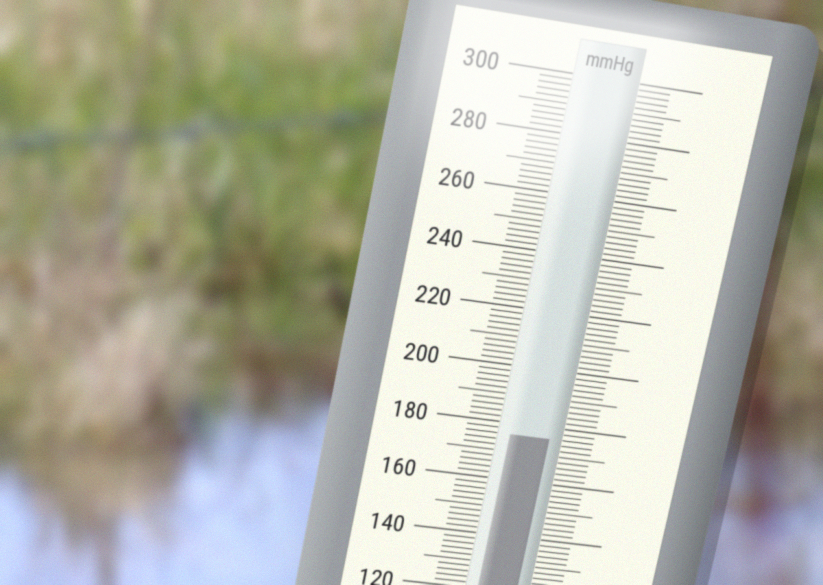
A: **176** mmHg
